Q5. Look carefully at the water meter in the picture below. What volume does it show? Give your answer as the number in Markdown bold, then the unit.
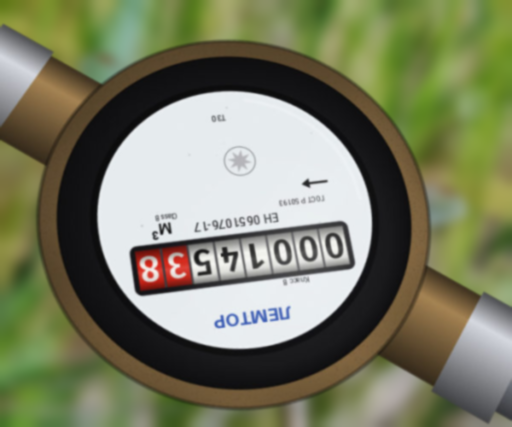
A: **145.38** m³
